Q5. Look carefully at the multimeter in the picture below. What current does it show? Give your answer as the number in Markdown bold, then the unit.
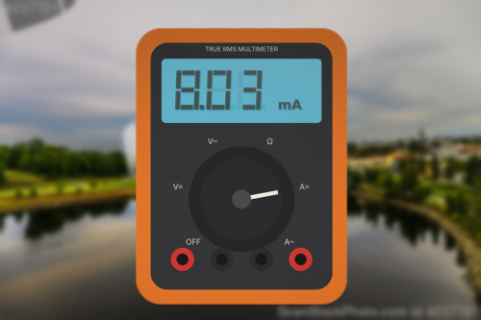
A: **8.03** mA
